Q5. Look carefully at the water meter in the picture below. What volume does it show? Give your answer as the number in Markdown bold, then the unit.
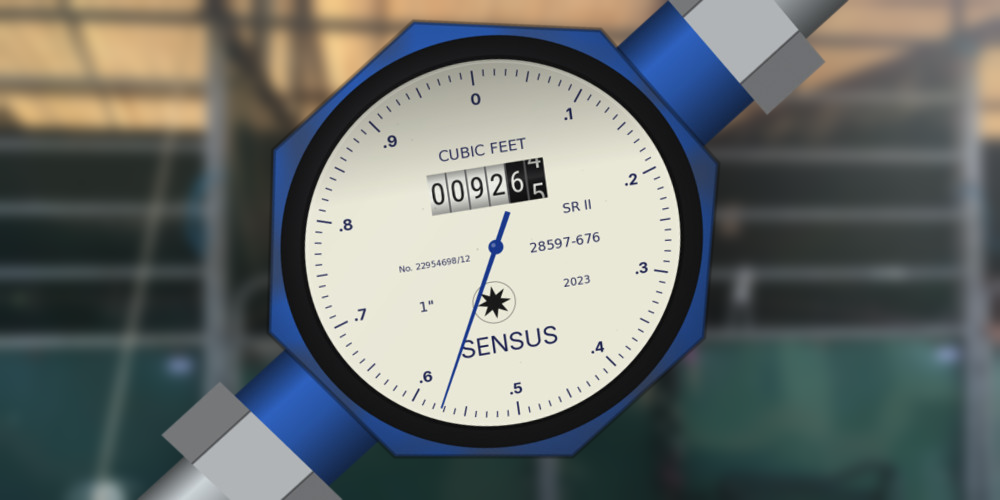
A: **9264.57** ft³
